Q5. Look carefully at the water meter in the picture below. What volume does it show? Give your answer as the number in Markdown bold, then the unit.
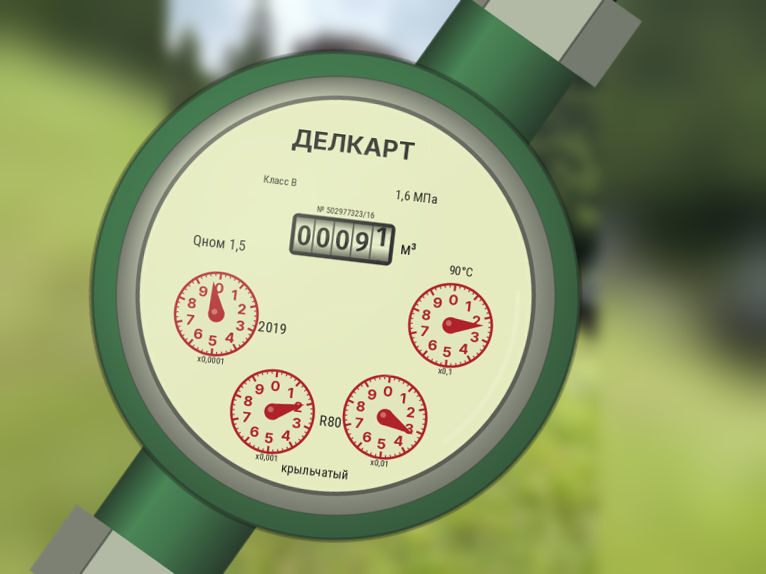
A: **91.2319** m³
